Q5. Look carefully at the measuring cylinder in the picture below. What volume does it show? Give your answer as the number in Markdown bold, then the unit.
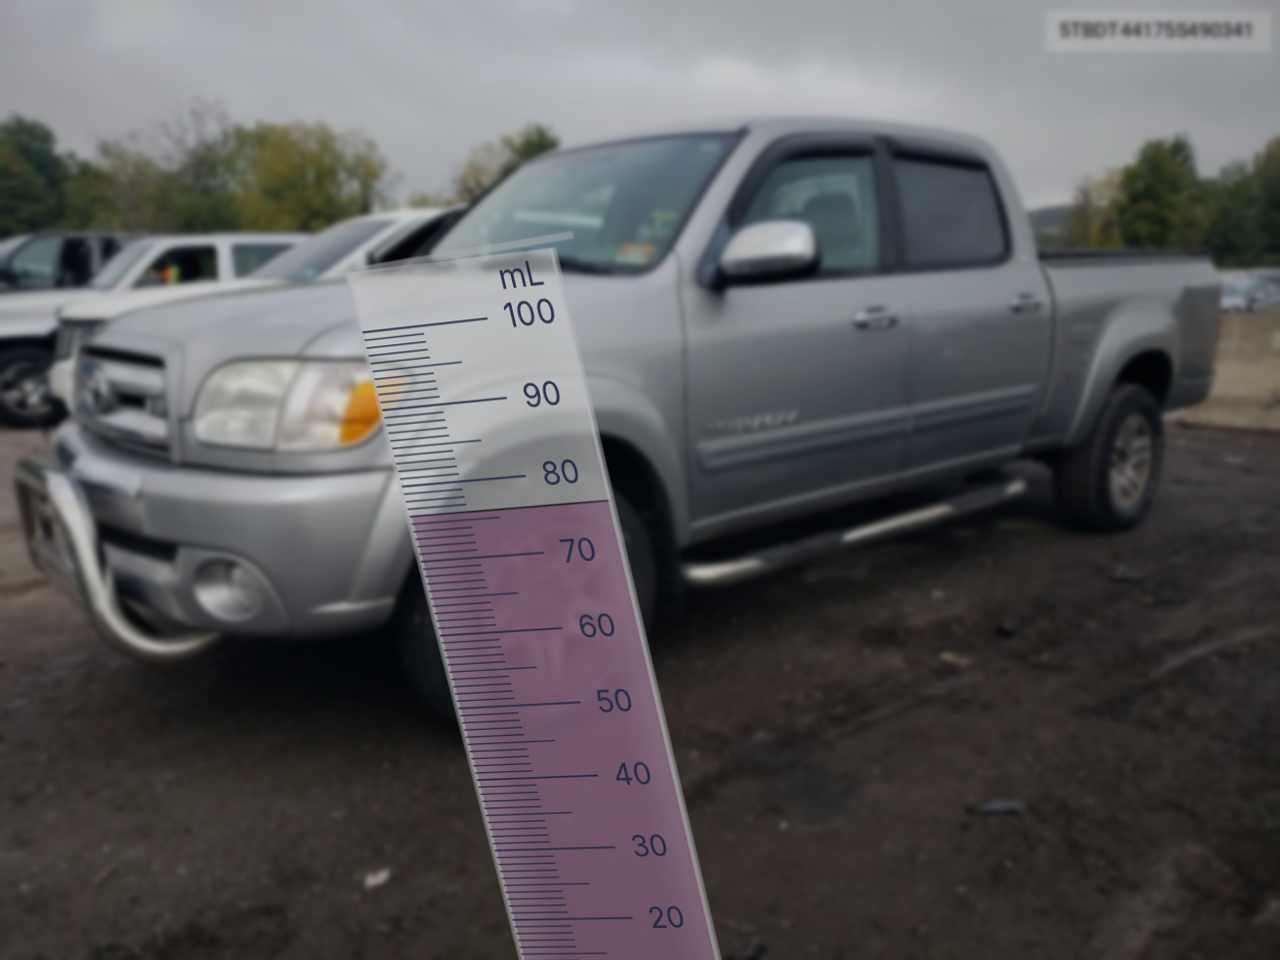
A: **76** mL
